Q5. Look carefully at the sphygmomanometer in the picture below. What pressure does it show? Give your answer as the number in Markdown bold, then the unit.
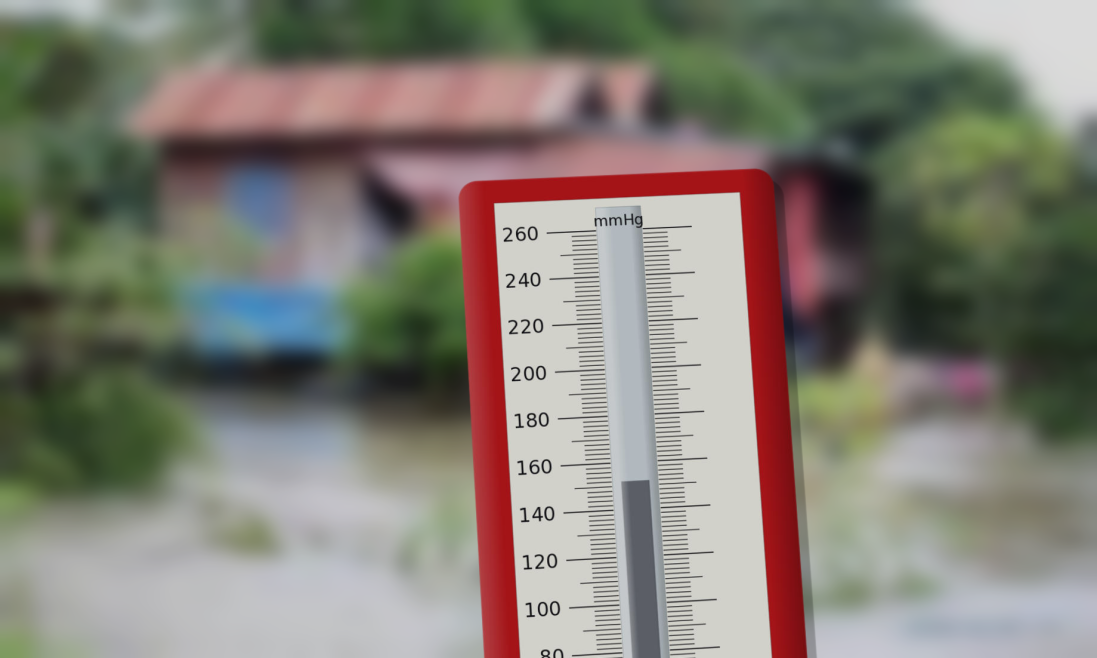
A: **152** mmHg
